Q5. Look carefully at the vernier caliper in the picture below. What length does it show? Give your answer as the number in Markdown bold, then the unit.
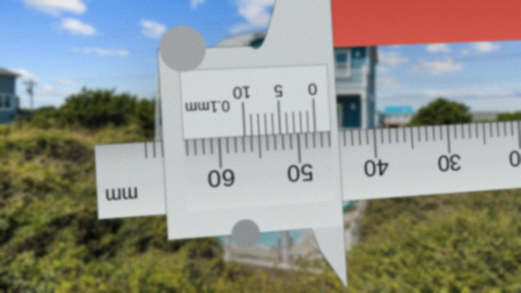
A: **47.8** mm
